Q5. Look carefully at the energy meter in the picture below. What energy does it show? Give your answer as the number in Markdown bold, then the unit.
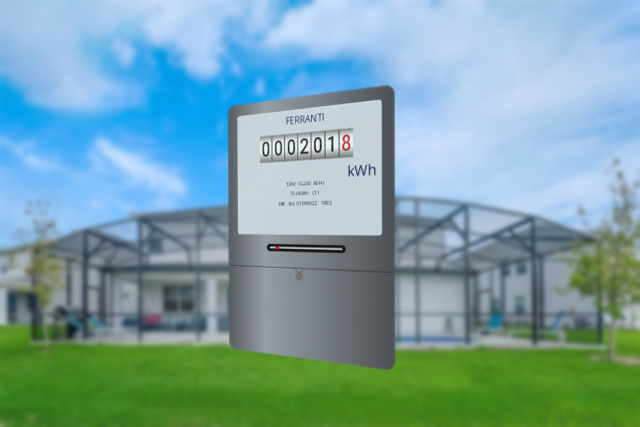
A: **201.8** kWh
